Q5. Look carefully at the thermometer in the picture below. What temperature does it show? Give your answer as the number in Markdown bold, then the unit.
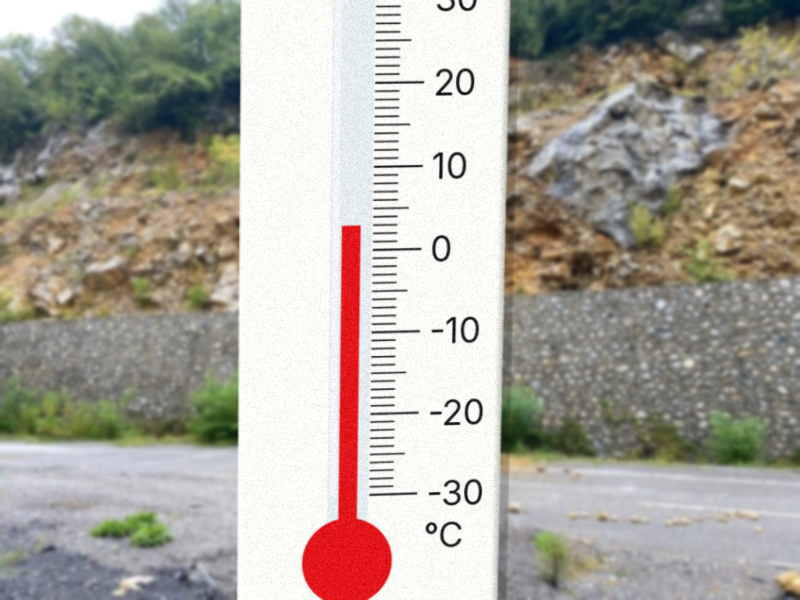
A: **3** °C
